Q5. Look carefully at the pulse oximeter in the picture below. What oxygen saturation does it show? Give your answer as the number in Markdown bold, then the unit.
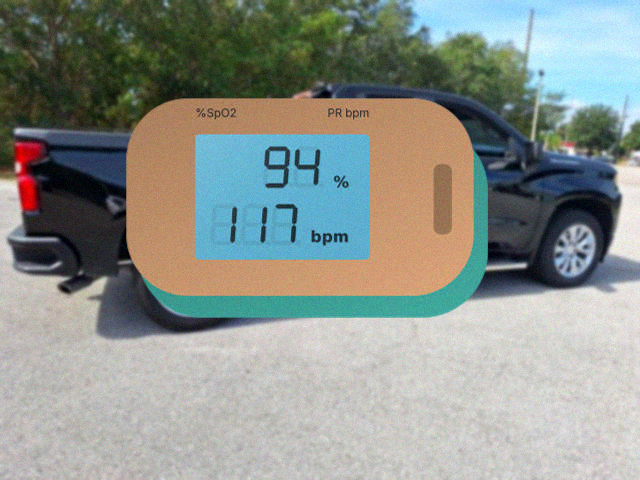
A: **94** %
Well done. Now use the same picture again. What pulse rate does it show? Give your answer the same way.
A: **117** bpm
